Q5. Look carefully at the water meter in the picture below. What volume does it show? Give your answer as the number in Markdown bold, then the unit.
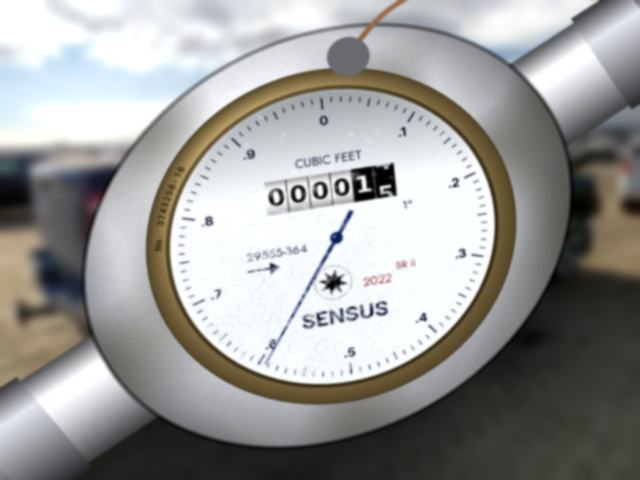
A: **14.59** ft³
